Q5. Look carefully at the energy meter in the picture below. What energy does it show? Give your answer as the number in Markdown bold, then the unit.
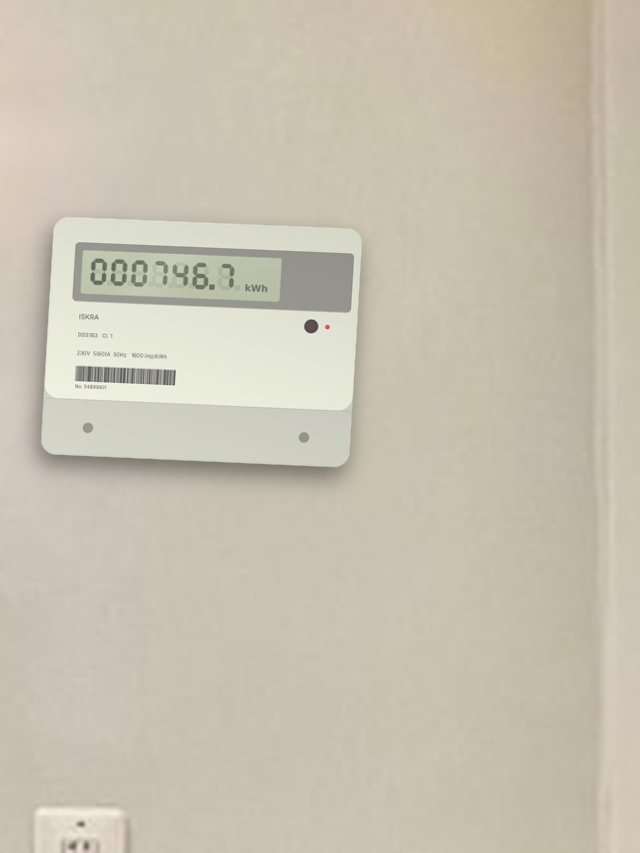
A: **746.7** kWh
